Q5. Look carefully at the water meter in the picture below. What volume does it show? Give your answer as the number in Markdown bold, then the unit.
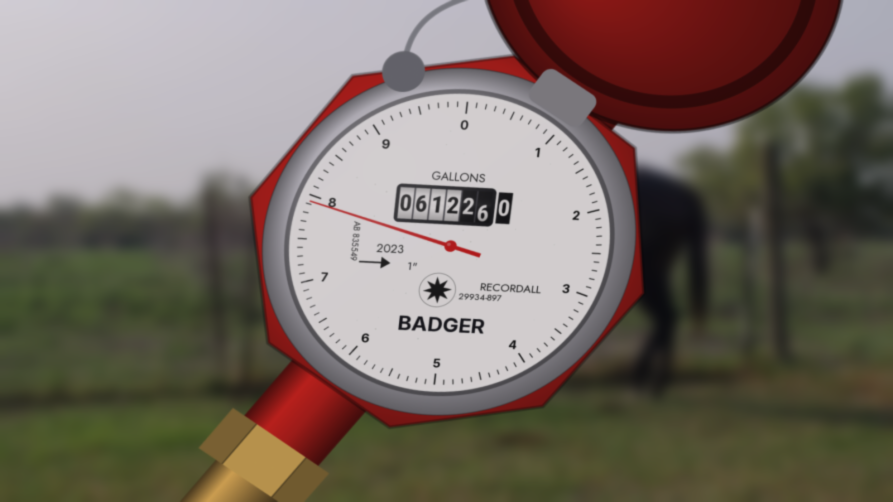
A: **612257.9** gal
